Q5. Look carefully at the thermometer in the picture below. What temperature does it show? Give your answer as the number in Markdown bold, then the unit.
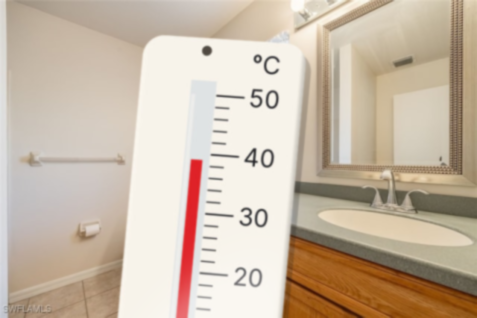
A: **39** °C
